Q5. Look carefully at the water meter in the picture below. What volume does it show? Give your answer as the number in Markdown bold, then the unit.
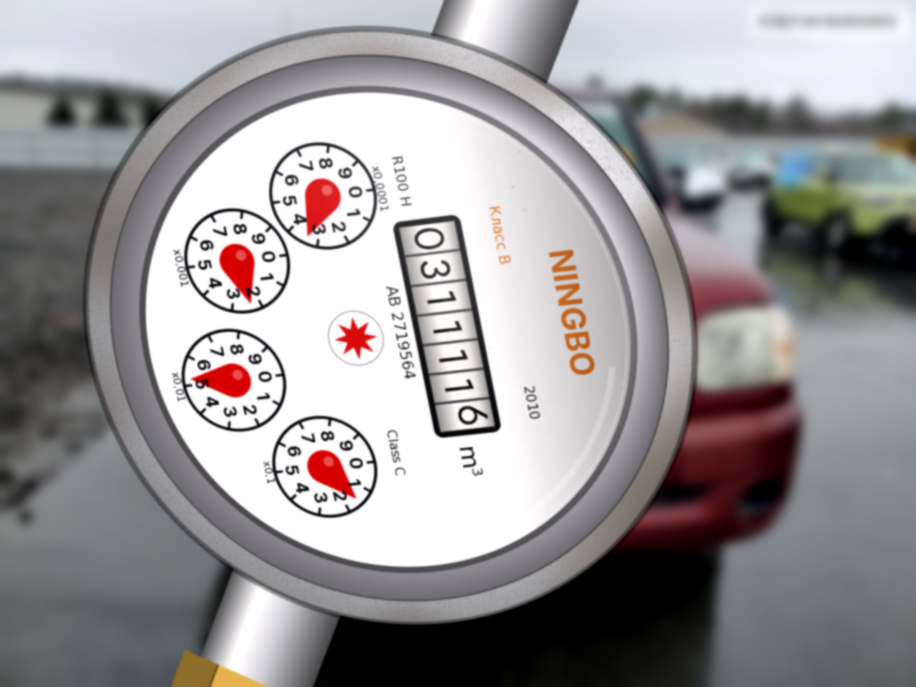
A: **311116.1523** m³
